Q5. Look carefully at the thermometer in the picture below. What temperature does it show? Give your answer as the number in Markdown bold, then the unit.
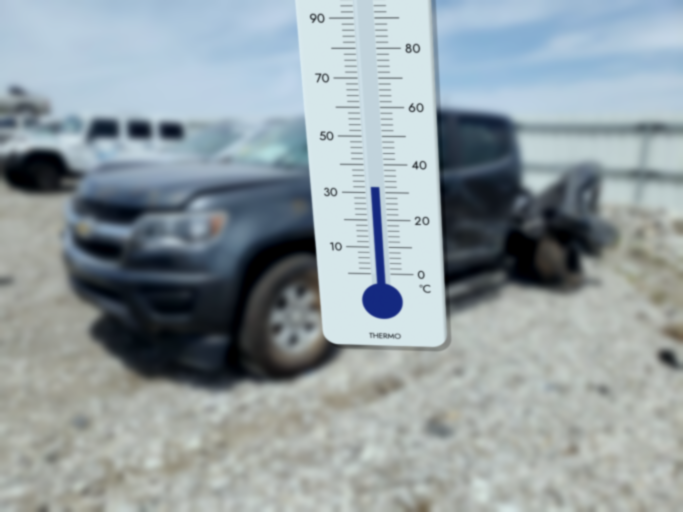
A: **32** °C
